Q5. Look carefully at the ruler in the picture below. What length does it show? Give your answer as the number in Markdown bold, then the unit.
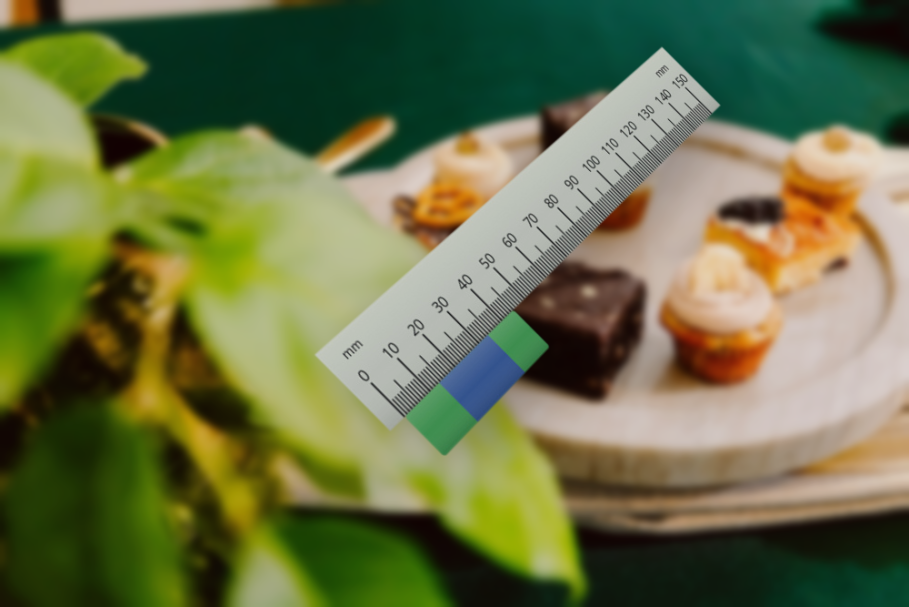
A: **45** mm
